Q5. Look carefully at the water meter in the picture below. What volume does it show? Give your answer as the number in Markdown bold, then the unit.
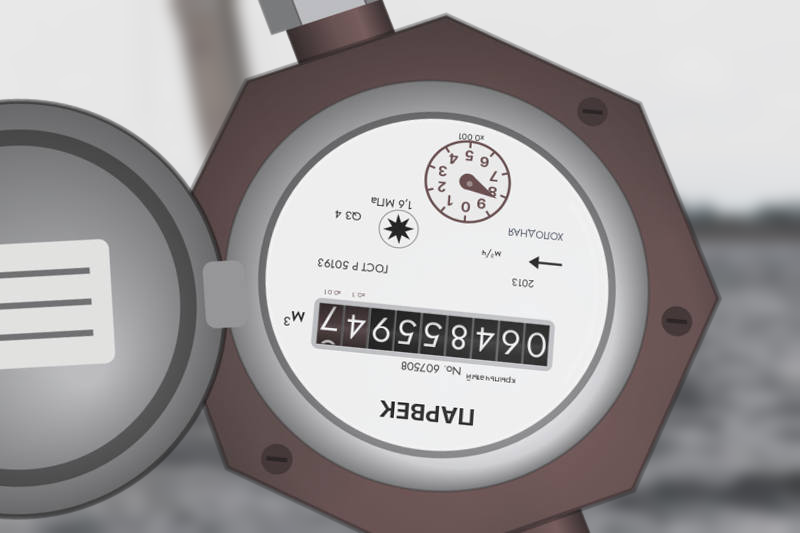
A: **648559.468** m³
